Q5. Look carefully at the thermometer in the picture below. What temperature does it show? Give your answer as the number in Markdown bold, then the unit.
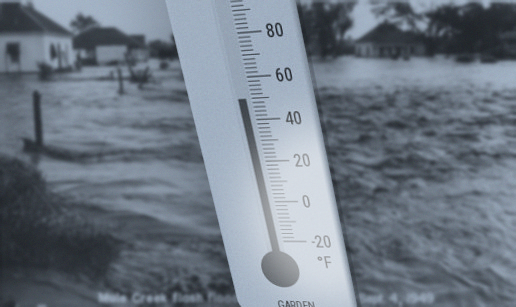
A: **50** °F
